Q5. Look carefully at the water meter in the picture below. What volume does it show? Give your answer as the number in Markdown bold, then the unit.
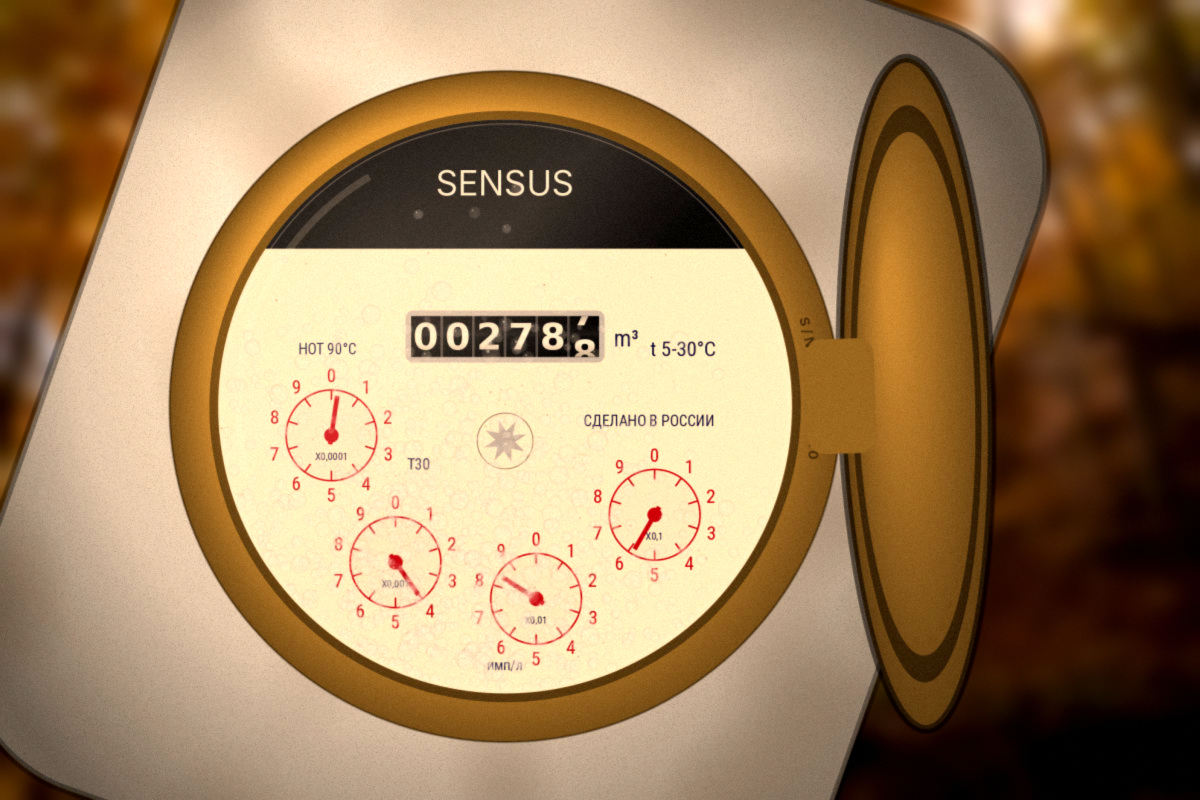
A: **2787.5840** m³
